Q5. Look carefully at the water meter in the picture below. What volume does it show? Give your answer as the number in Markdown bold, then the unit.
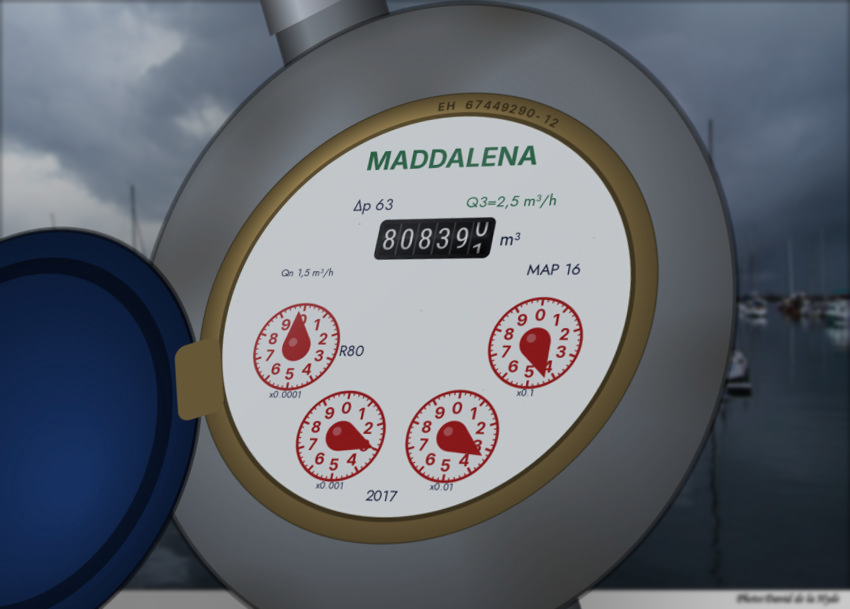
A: **808390.4329** m³
